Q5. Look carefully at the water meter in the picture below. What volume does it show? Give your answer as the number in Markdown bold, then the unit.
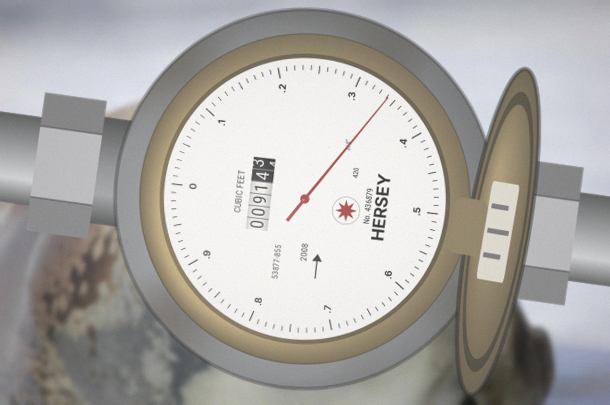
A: **9143.34** ft³
